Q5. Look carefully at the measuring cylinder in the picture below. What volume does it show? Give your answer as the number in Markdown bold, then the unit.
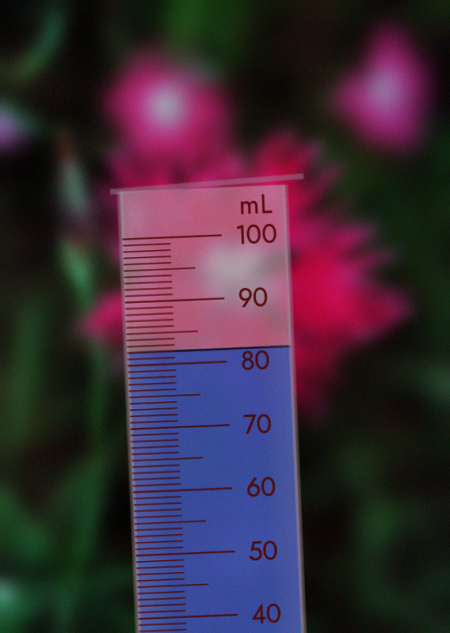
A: **82** mL
